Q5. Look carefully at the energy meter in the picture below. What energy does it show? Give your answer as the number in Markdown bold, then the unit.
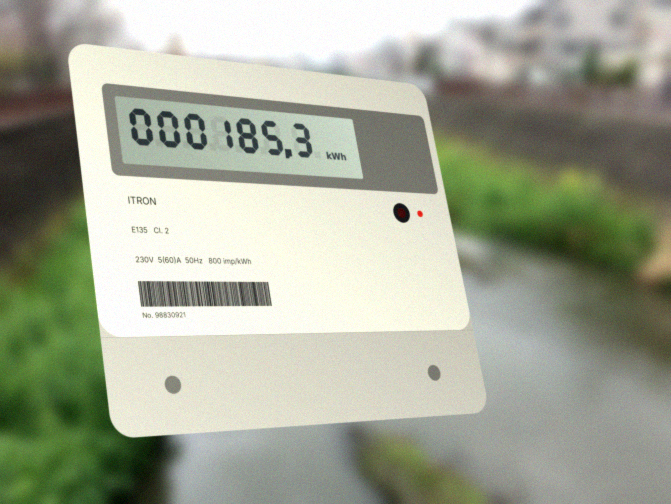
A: **185.3** kWh
